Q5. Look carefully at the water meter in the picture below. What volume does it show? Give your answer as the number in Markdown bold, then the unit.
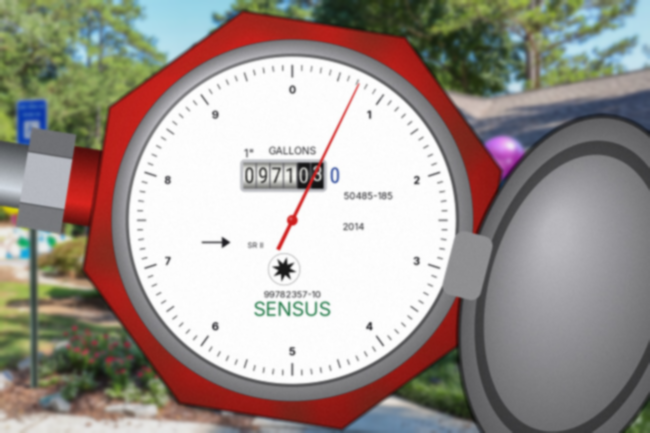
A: **971030.7** gal
